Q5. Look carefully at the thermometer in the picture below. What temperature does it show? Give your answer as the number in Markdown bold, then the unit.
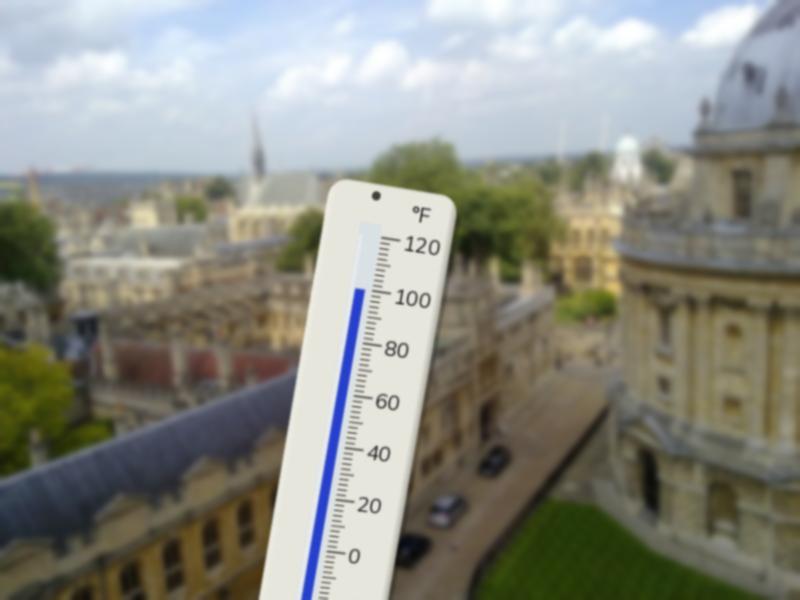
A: **100** °F
